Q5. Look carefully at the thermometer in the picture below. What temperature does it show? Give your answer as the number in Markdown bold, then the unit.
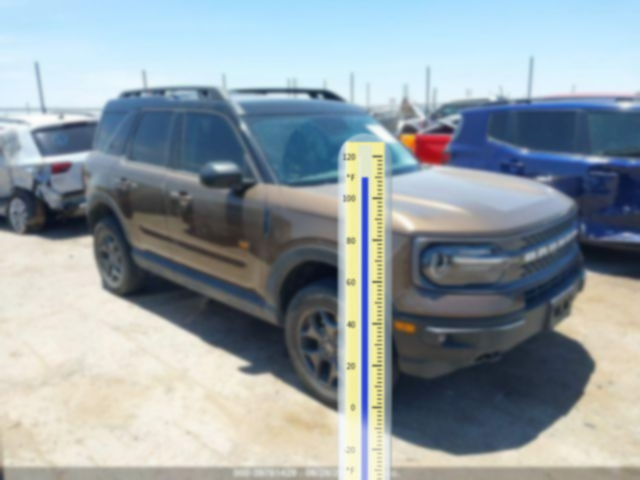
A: **110** °F
